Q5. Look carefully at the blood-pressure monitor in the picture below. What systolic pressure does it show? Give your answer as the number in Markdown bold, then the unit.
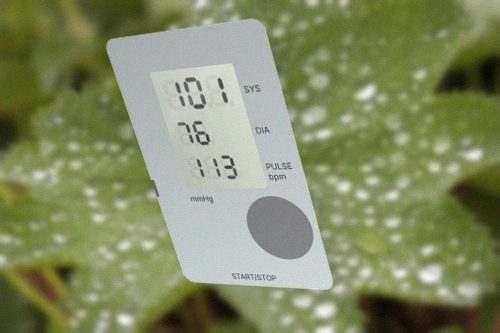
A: **101** mmHg
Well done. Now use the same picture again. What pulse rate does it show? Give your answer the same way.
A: **113** bpm
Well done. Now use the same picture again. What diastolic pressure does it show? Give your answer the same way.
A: **76** mmHg
